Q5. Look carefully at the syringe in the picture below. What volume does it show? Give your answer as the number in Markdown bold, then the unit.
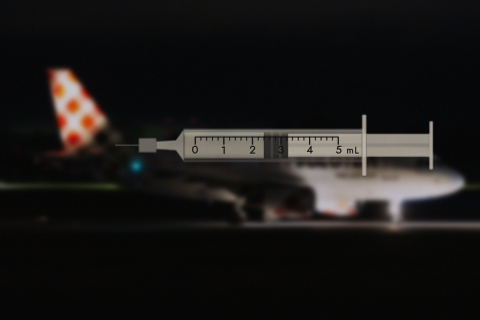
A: **2.4** mL
